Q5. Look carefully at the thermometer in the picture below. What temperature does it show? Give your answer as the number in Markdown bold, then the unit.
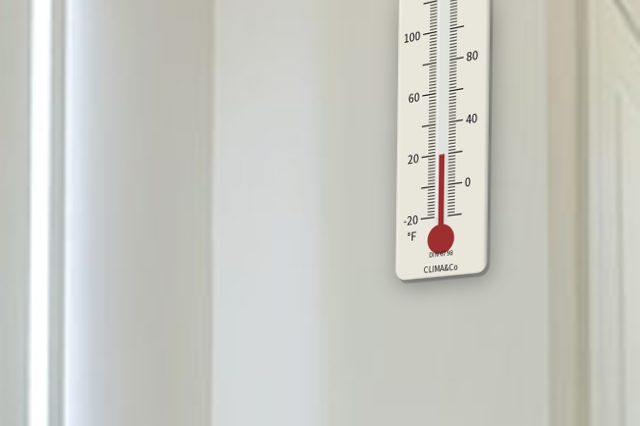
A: **20** °F
